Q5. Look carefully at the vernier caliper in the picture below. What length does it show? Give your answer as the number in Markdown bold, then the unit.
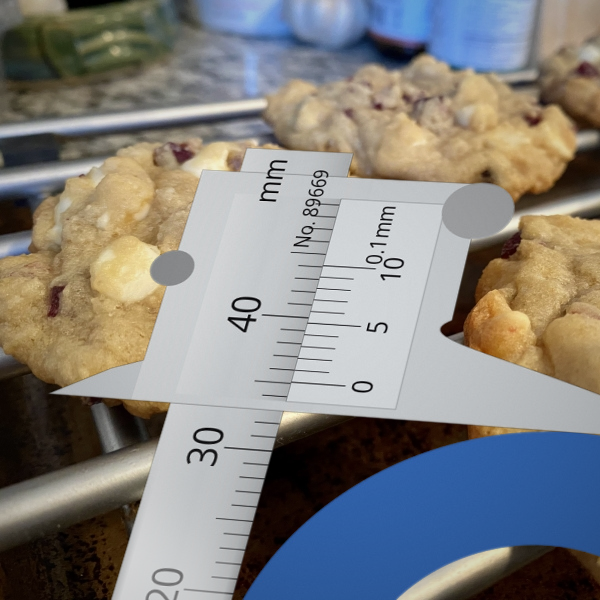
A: **35.1** mm
